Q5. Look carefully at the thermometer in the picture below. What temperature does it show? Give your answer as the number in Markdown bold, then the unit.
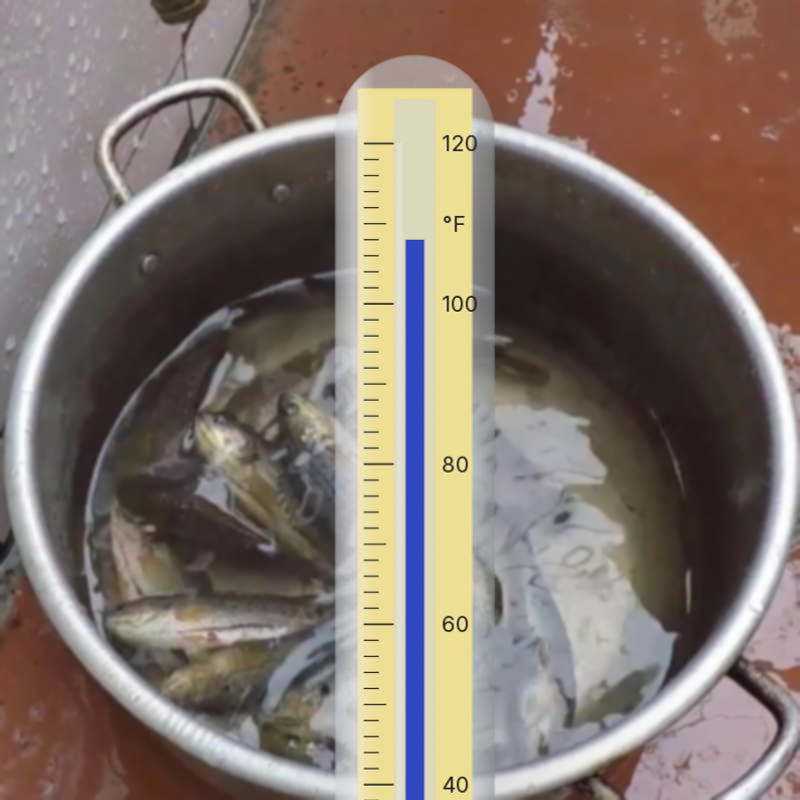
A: **108** °F
